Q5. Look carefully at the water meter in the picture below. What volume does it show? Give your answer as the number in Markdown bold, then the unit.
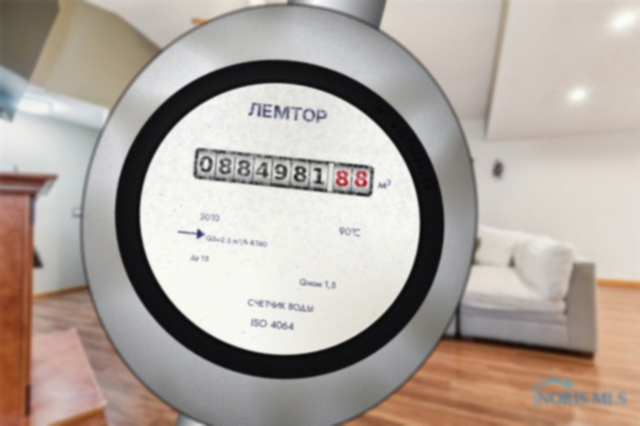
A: **884981.88** m³
